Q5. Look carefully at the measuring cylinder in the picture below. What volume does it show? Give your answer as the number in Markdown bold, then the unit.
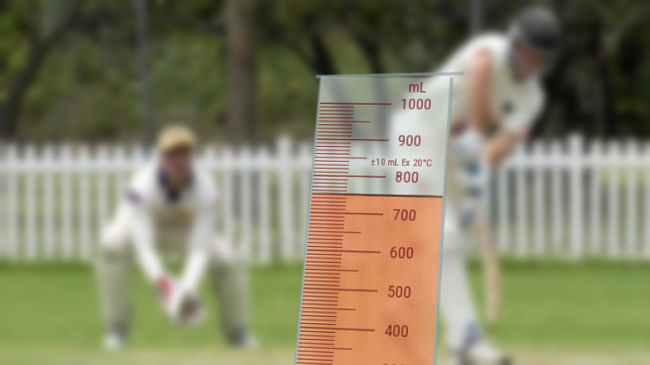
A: **750** mL
